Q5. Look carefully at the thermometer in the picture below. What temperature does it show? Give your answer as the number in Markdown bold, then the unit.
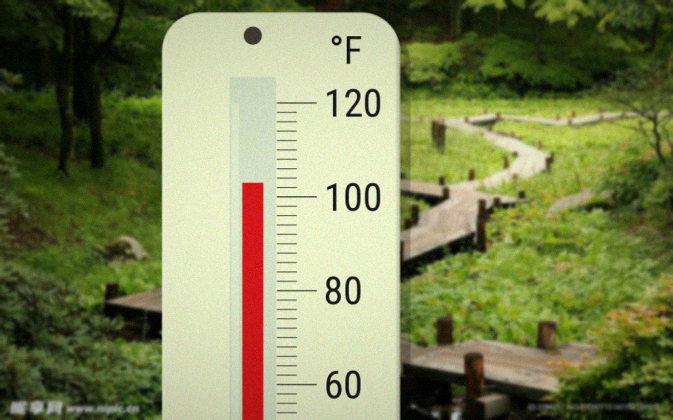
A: **103** °F
